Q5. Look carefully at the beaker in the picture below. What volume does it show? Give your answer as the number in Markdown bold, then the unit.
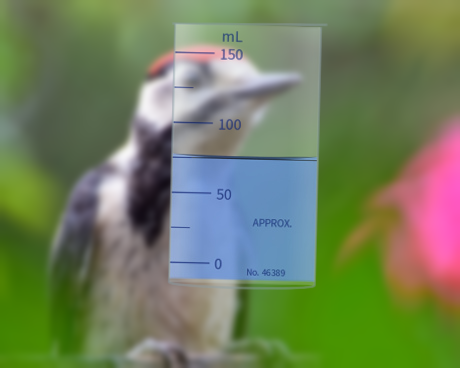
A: **75** mL
